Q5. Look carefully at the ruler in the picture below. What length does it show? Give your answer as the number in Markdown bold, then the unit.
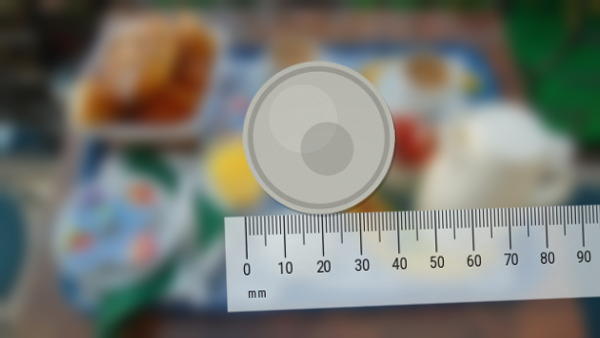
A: **40** mm
